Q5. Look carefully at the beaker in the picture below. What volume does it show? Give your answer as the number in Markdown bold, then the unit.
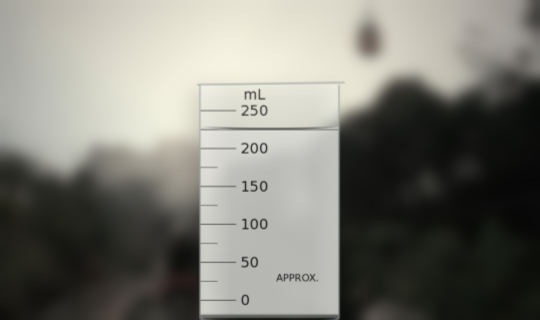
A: **225** mL
